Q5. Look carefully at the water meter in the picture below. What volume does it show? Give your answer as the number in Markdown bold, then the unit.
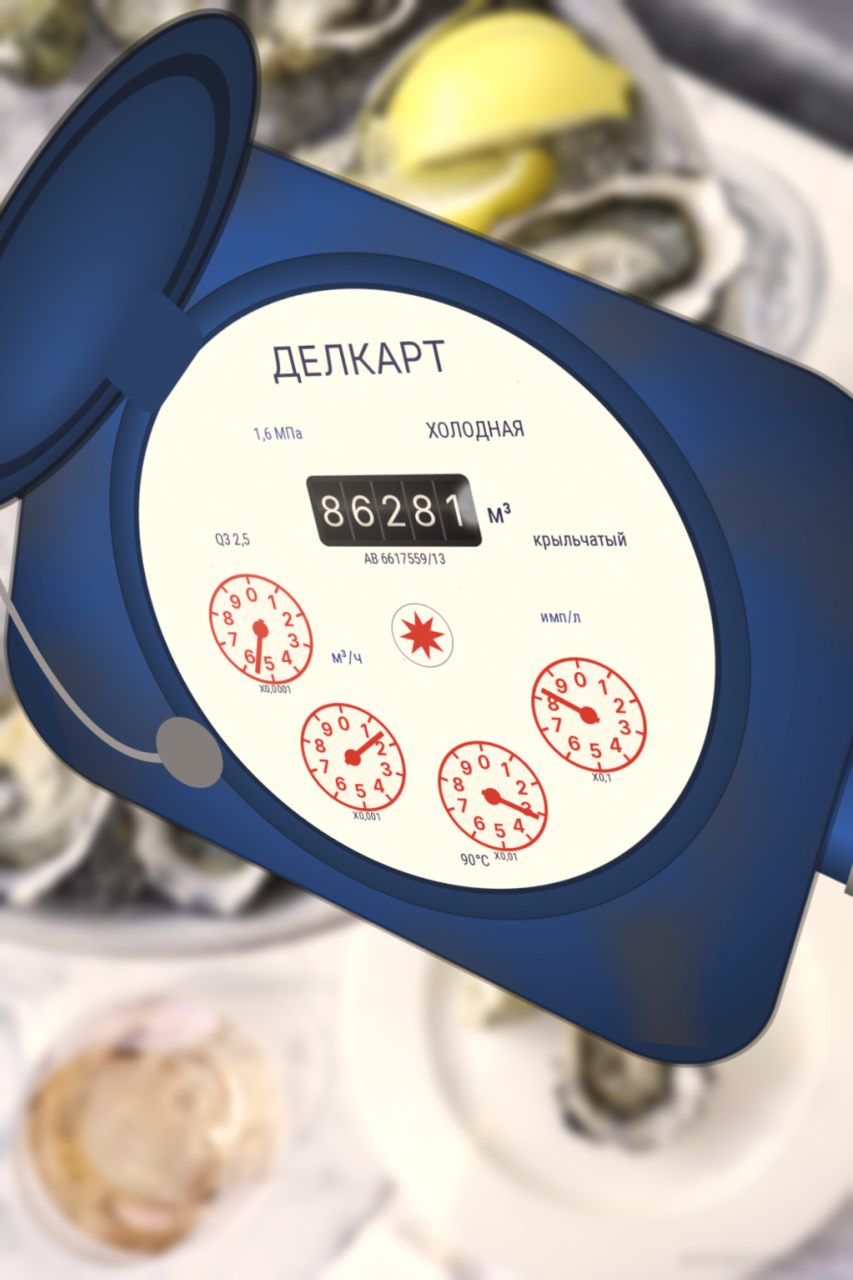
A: **86281.8315** m³
